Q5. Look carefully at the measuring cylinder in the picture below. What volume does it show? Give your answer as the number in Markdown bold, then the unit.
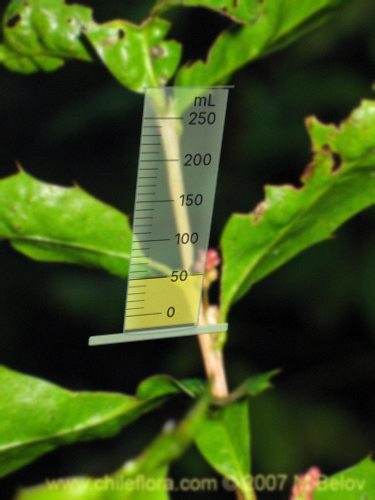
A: **50** mL
